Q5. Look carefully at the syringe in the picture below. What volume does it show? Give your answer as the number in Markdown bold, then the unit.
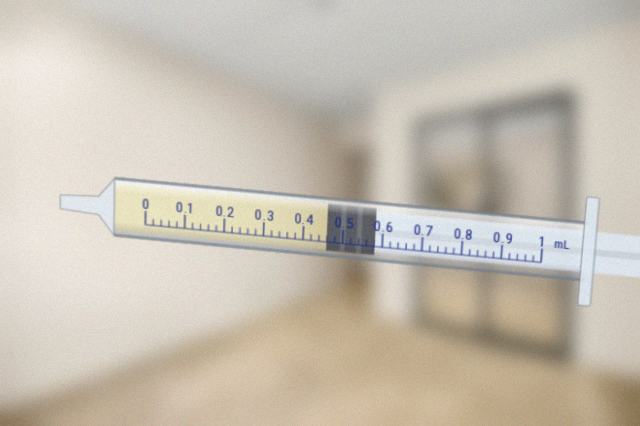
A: **0.46** mL
